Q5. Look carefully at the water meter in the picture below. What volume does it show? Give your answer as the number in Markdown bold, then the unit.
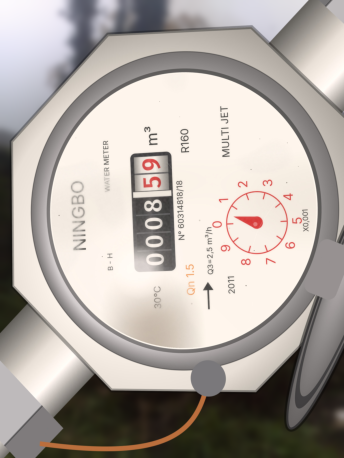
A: **8.590** m³
